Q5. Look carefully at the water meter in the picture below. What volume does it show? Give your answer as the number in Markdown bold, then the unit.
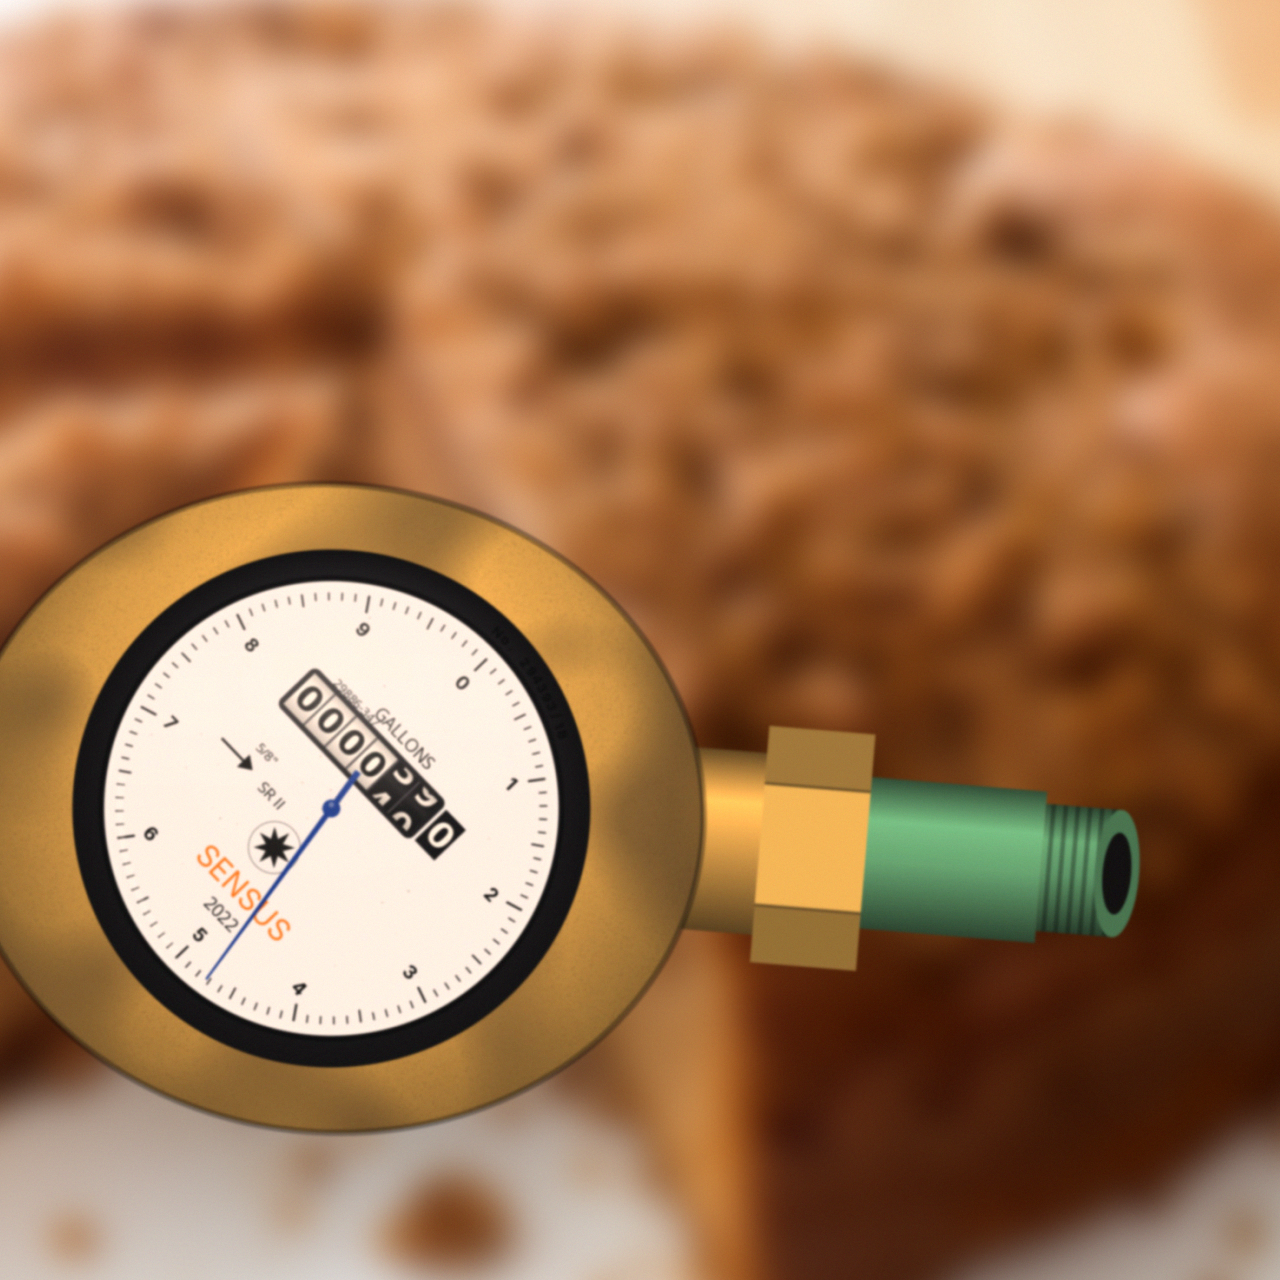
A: **394.7** gal
